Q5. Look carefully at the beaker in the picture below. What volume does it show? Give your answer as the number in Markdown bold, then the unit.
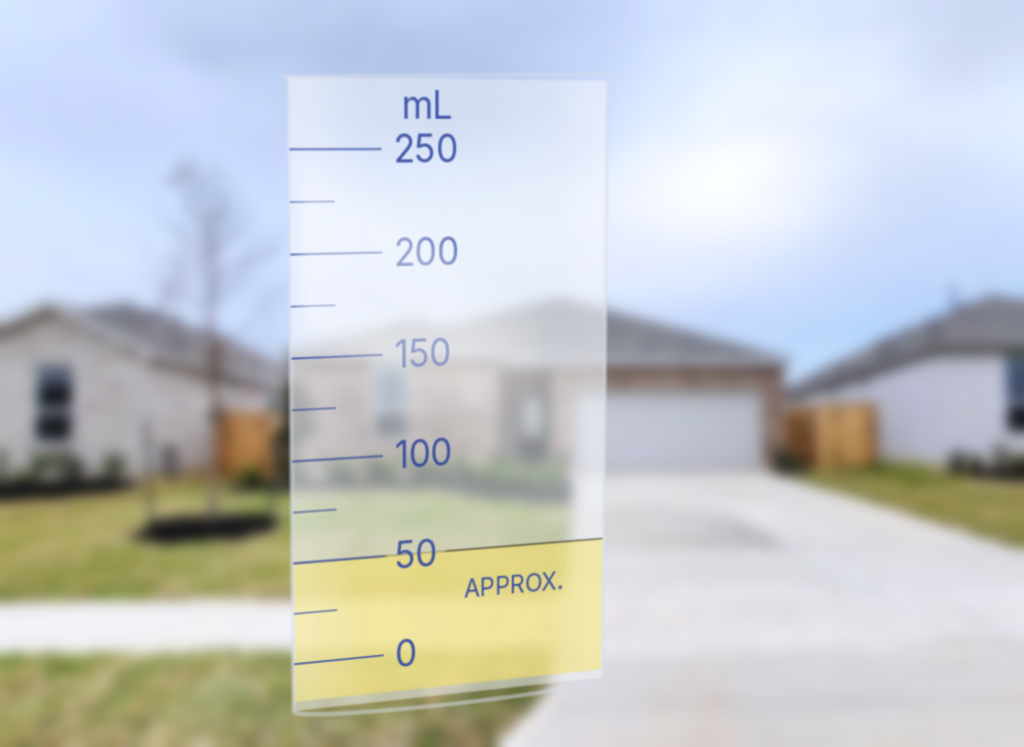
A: **50** mL
